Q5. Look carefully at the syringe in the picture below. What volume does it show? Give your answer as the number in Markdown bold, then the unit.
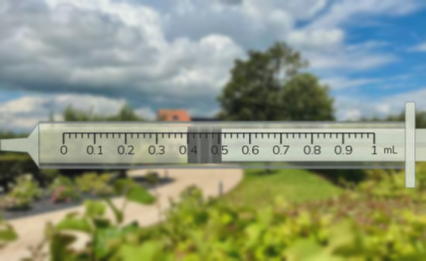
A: **0.4** mL
